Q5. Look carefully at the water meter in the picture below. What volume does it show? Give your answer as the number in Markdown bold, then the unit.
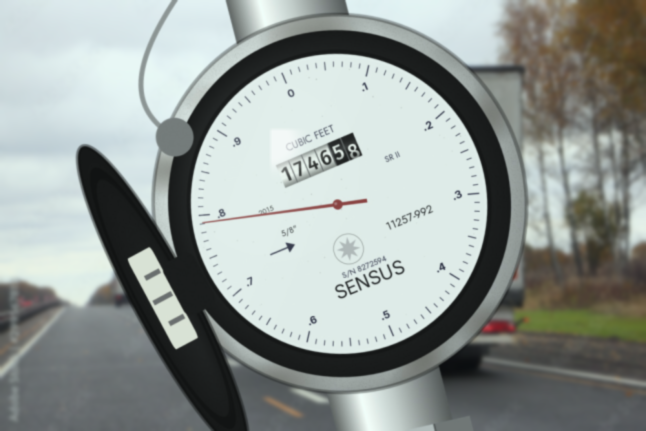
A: **174657.79** ft³
